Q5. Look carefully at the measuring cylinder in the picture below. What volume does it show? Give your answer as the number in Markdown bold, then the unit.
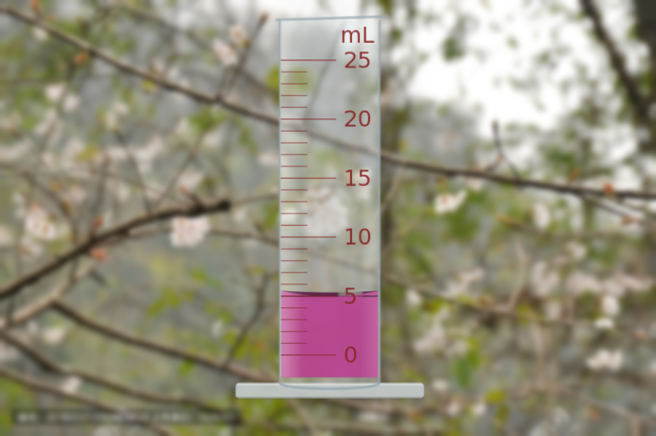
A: **5** mL
